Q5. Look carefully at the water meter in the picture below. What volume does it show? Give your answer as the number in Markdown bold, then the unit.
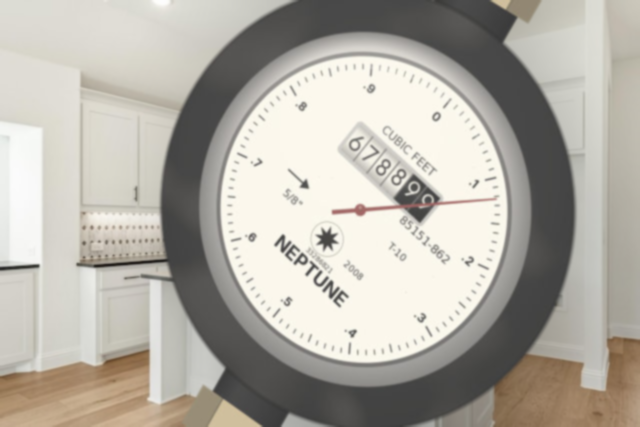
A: **678899.12** ft³
